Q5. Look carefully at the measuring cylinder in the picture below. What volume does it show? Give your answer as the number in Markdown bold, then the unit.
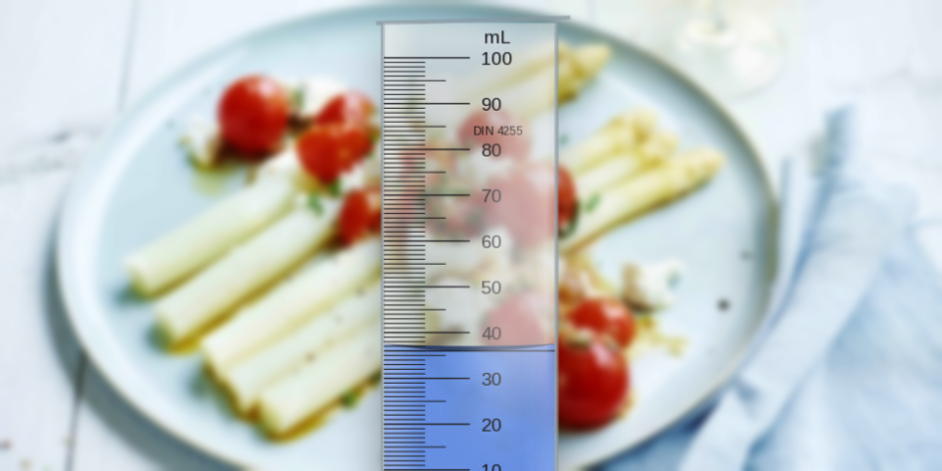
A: **36** mL
